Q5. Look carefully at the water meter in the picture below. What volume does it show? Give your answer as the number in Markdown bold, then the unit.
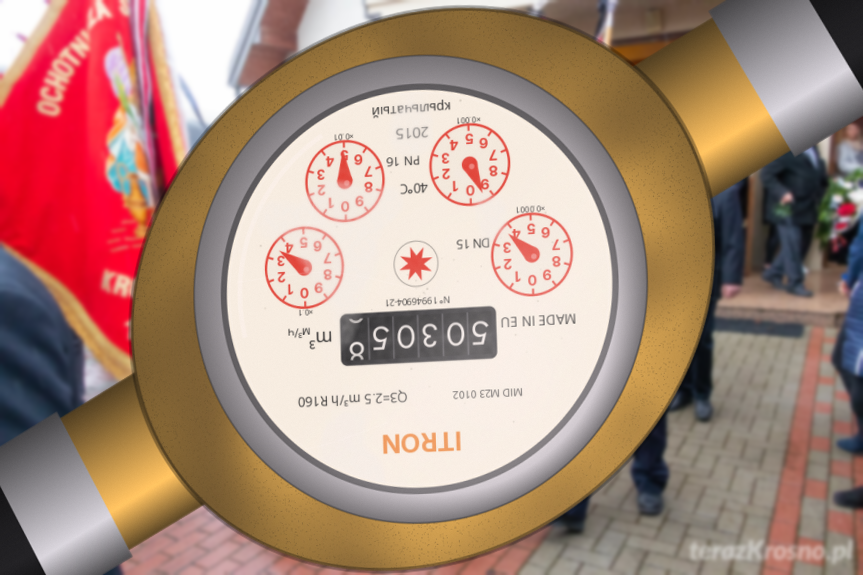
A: **503058.3493** m³
